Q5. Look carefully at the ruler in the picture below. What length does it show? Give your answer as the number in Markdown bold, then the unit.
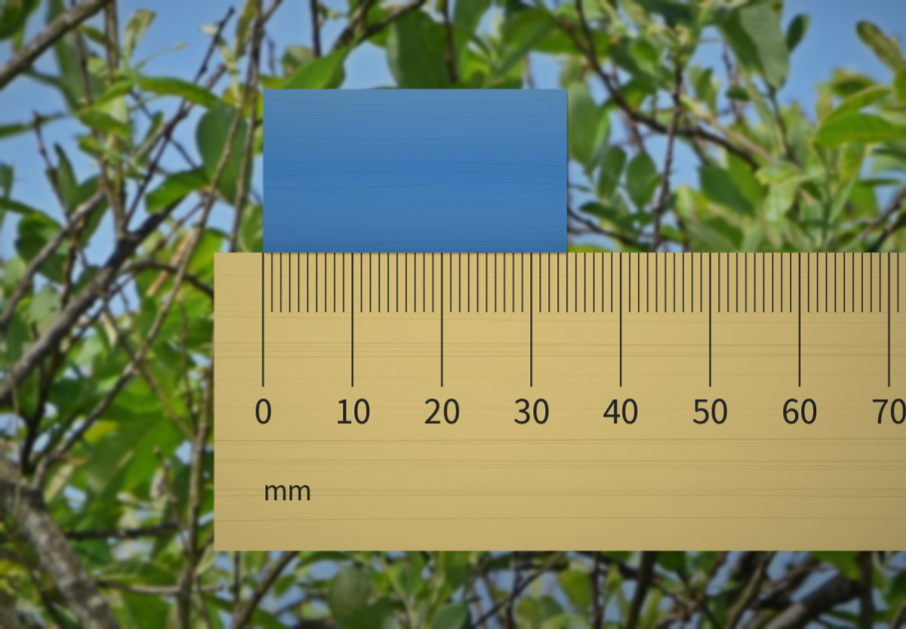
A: **34** mm
